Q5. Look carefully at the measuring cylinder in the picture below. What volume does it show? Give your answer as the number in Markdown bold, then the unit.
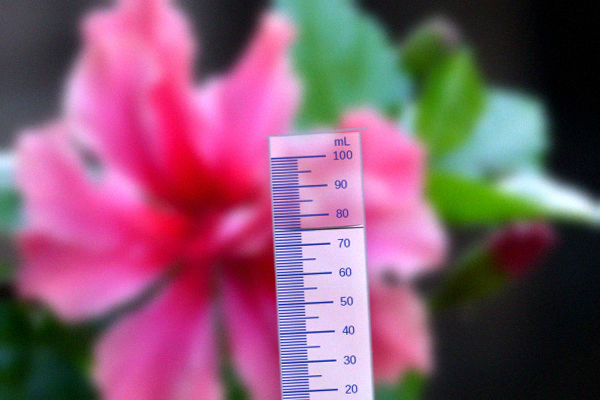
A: **75** mL
